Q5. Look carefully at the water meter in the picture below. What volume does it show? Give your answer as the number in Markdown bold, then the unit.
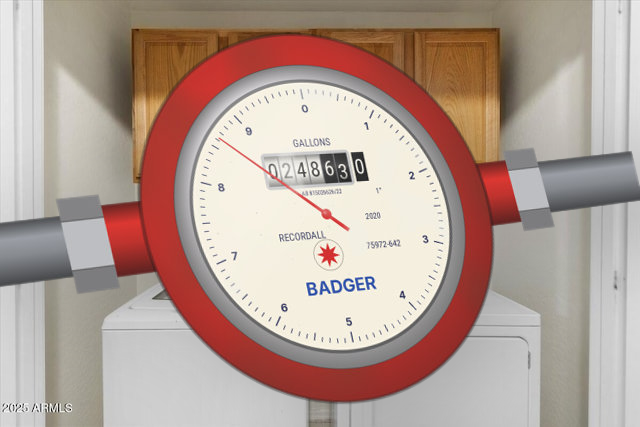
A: **248628.6** gal
